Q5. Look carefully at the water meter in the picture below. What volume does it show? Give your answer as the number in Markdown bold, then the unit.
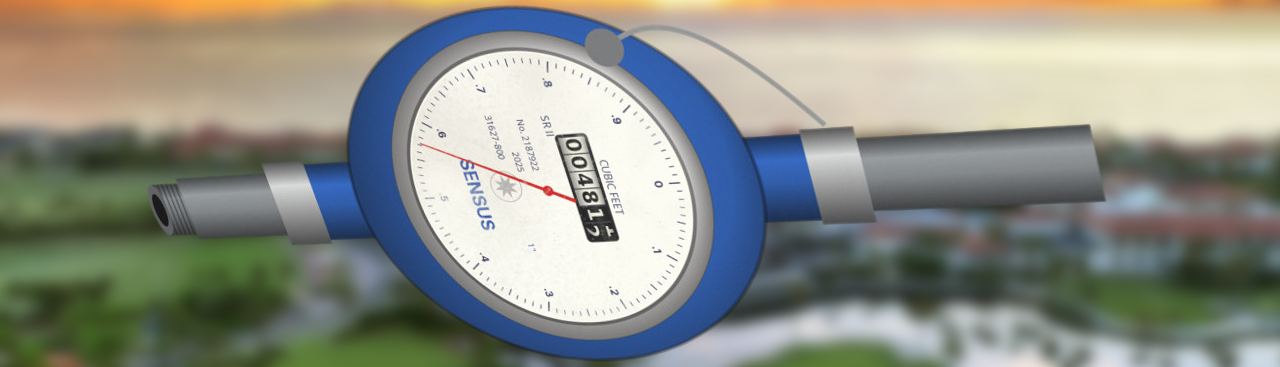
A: **4811.57** ft³
